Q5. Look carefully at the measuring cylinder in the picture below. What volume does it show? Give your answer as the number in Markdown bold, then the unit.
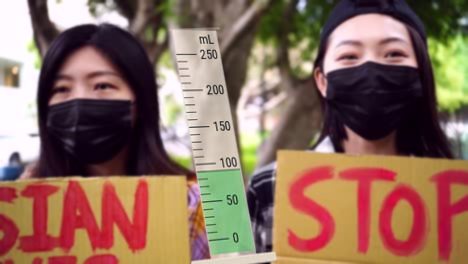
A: **90** mL
